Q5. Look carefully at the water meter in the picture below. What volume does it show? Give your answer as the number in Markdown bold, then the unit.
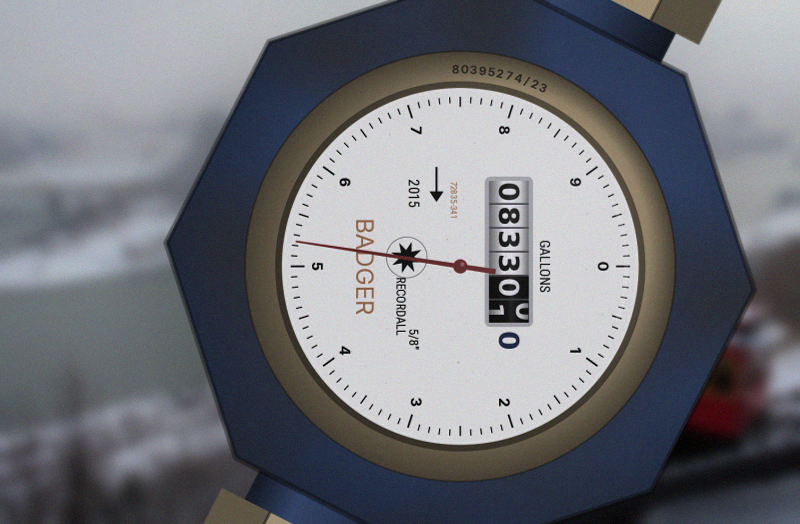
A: **833005.2** gal
